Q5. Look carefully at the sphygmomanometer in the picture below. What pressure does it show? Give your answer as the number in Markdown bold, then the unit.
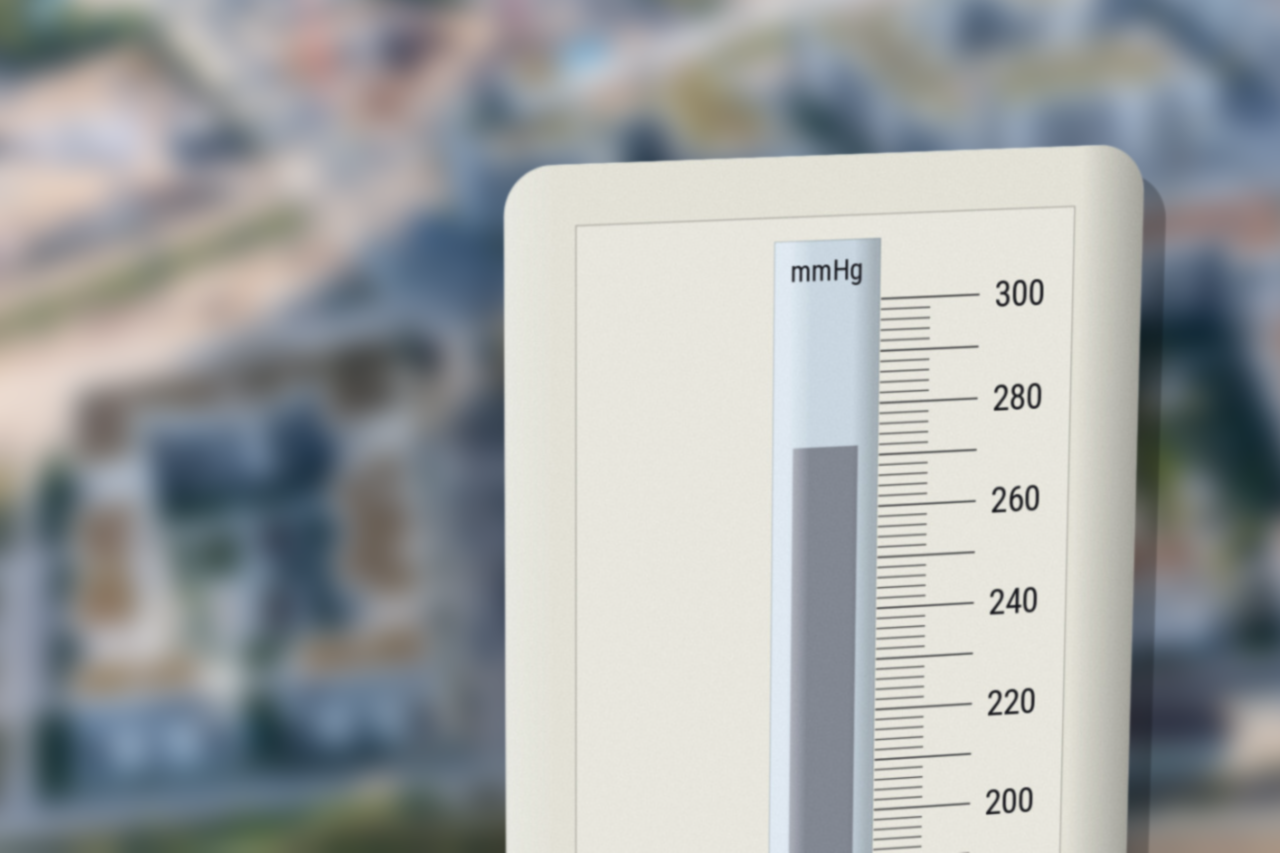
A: **272** mmHg
